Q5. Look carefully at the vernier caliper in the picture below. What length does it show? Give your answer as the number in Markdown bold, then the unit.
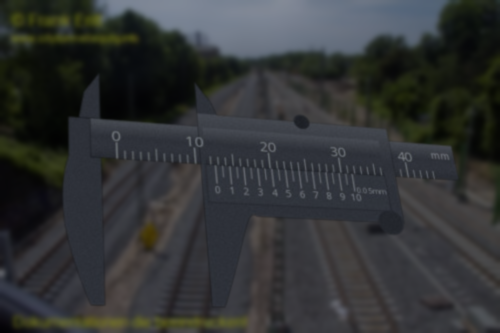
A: **12.6** mm
